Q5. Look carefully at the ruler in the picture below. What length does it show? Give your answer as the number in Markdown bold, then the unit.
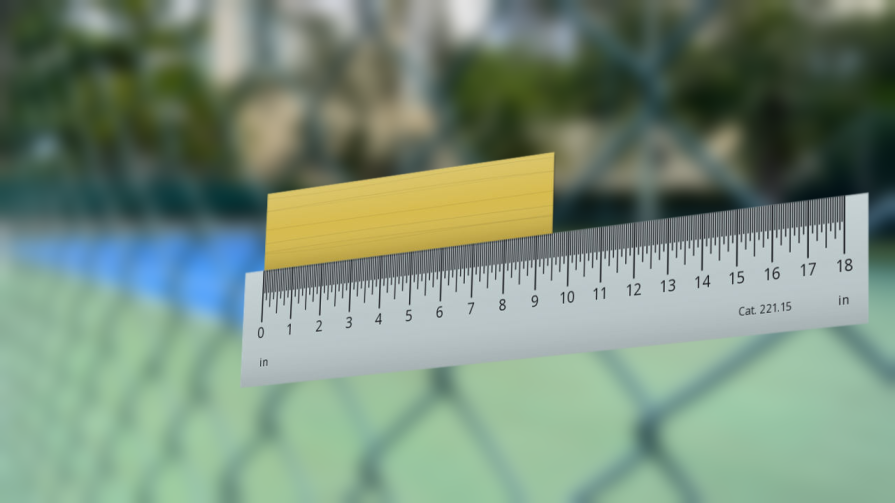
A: **9.5** in
